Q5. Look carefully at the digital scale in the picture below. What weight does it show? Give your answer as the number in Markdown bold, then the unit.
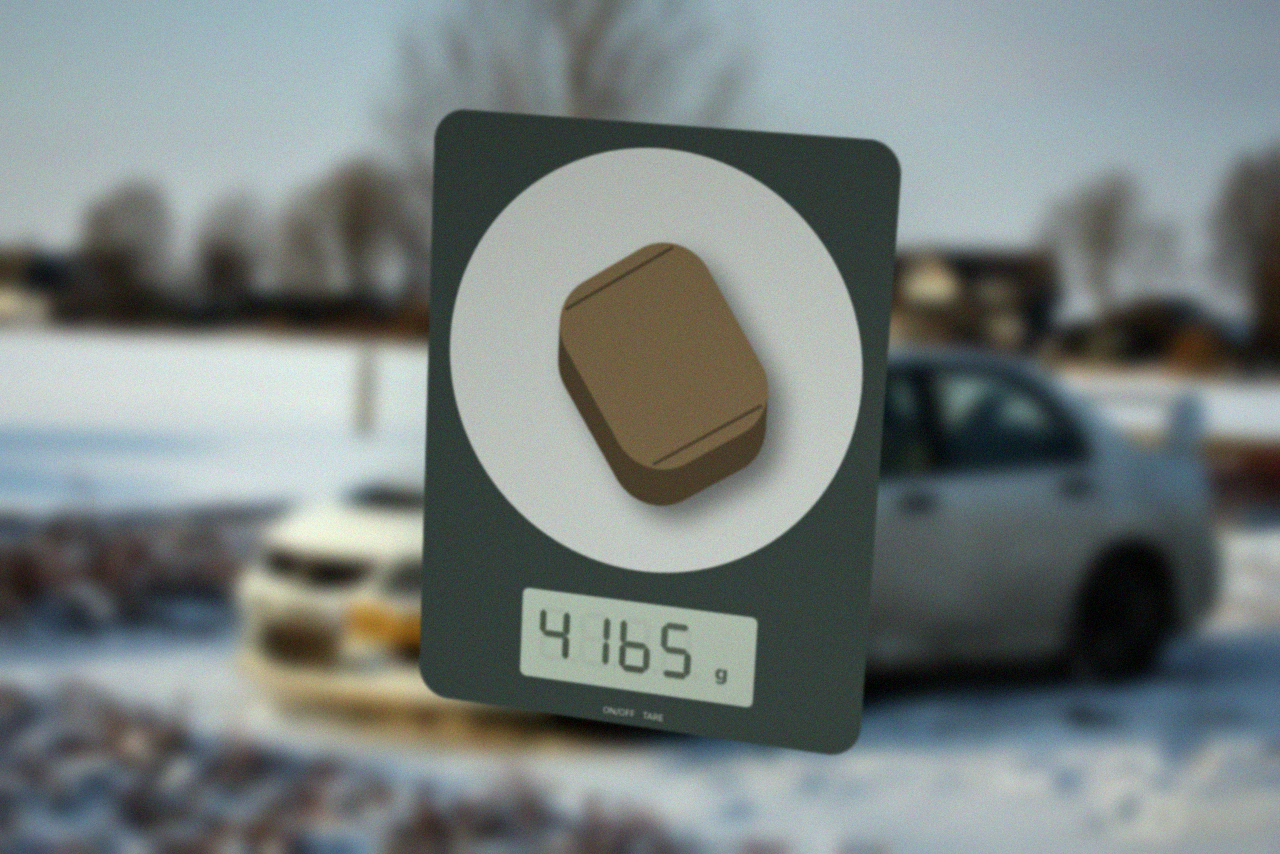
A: **4165** g
